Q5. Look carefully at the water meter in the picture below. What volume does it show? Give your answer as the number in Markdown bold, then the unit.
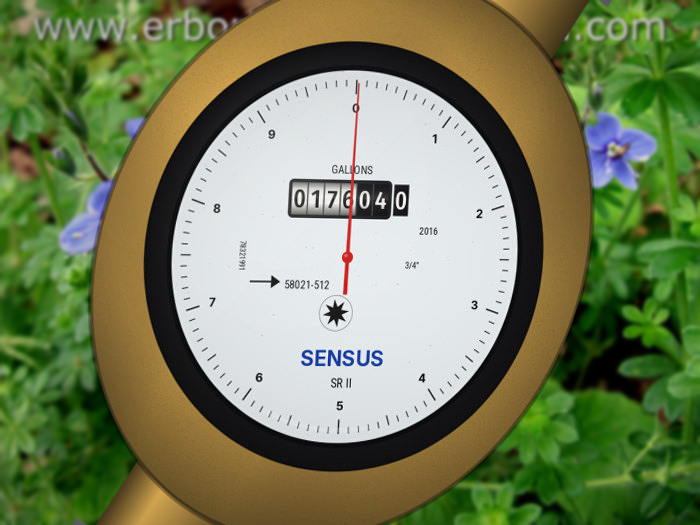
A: **176040.0** gal
